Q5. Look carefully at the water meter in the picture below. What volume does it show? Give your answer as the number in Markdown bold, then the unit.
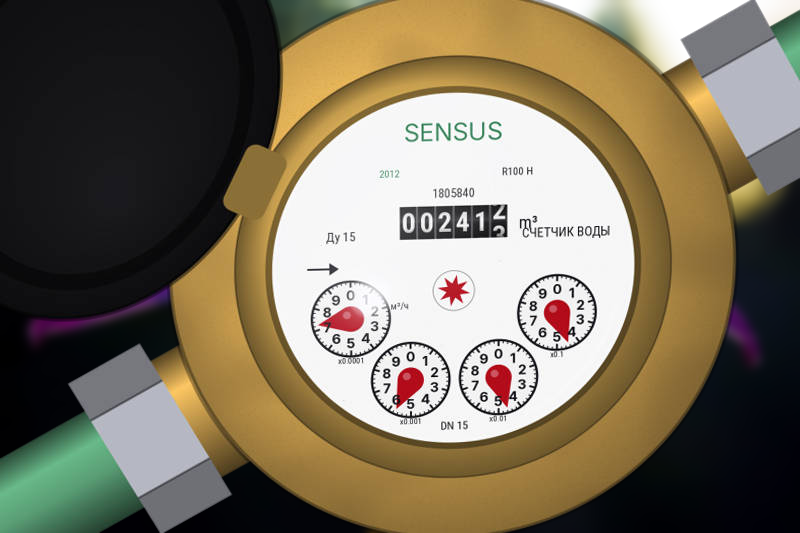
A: **2412.4457** m³
